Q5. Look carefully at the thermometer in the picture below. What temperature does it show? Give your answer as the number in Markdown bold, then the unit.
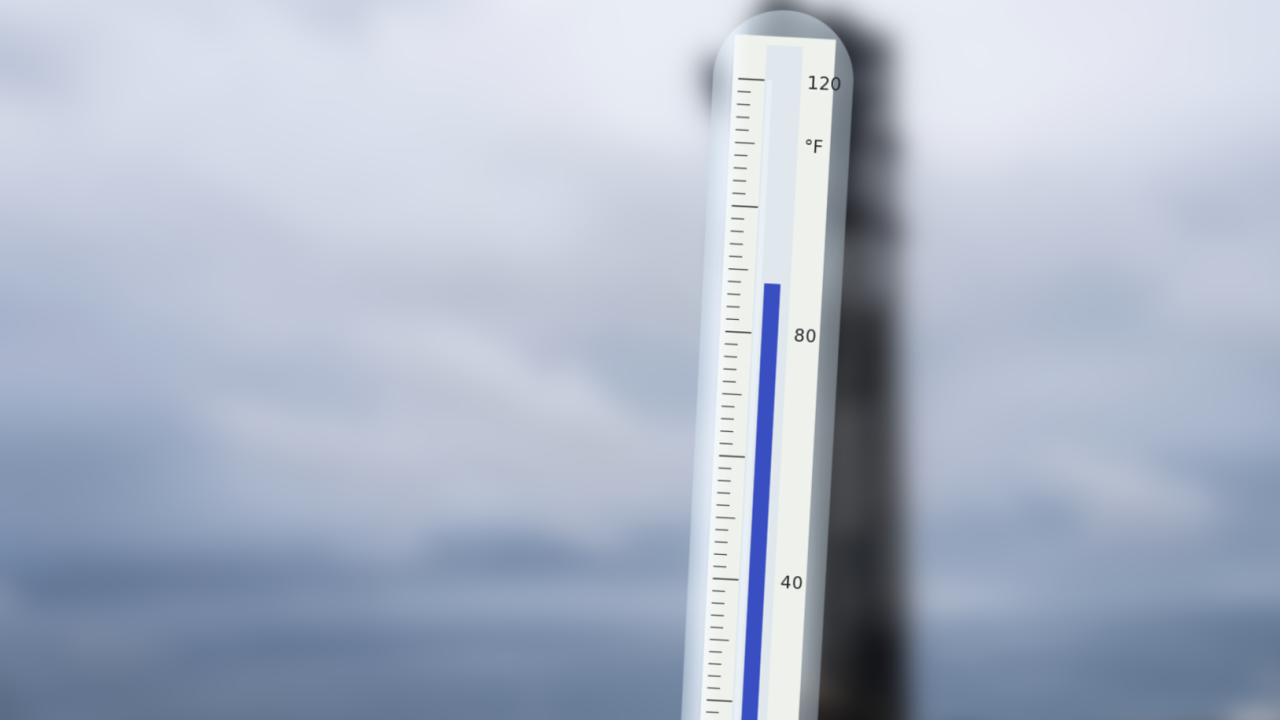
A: **88** °F
